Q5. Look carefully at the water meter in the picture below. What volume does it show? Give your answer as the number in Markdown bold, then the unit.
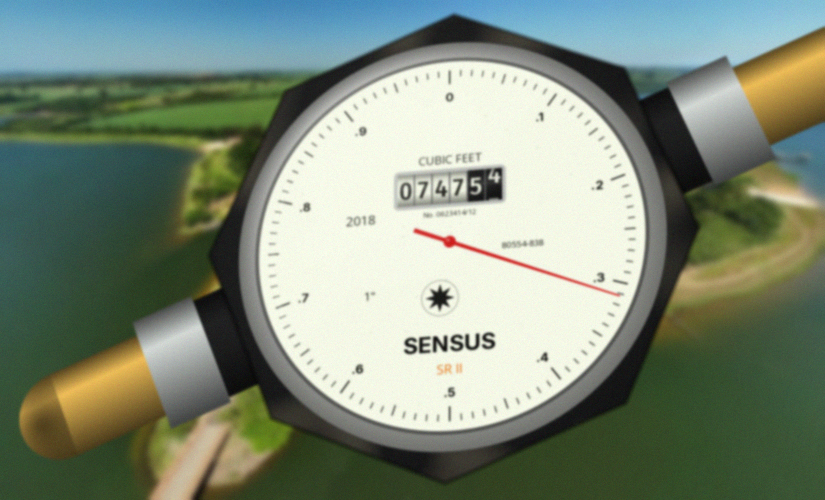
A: **74754.31** ft³
